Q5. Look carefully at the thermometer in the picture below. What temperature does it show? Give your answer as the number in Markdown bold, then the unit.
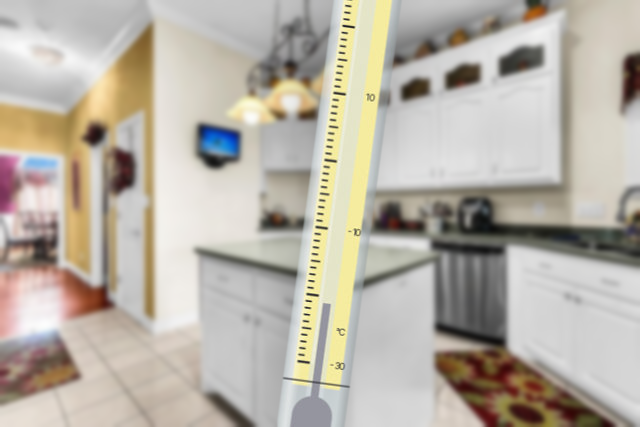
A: **-21** °C
